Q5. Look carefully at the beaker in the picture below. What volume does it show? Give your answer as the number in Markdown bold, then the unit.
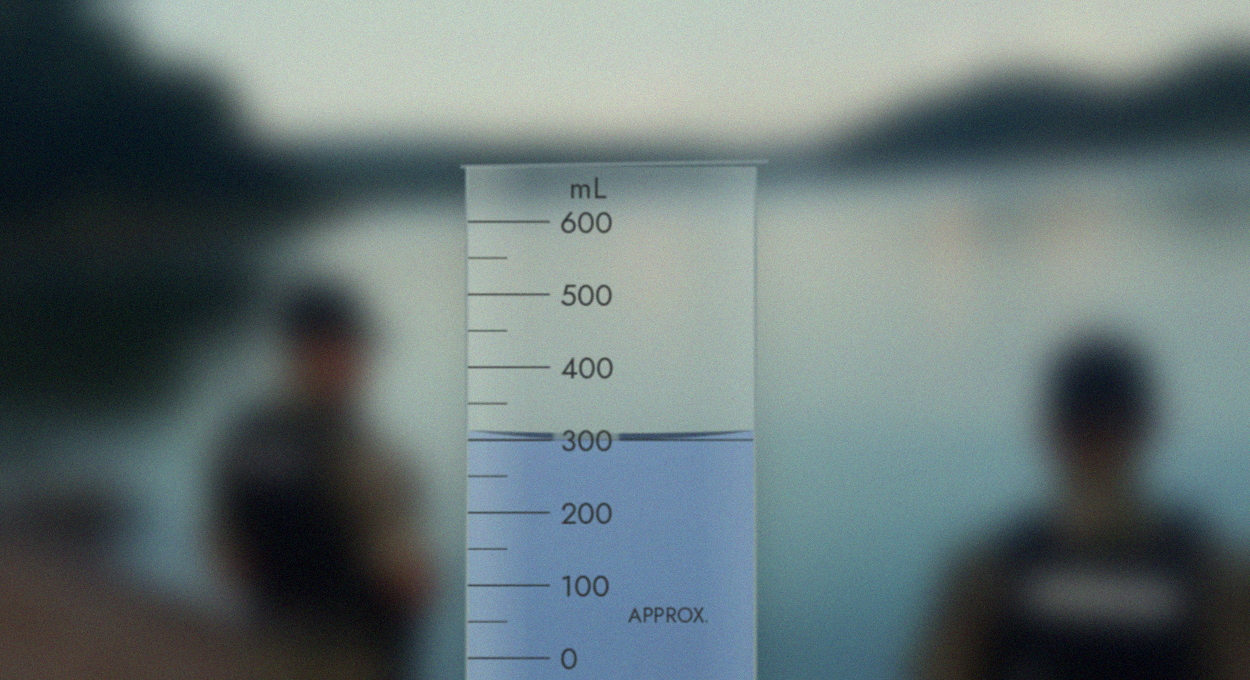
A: **300** mL
